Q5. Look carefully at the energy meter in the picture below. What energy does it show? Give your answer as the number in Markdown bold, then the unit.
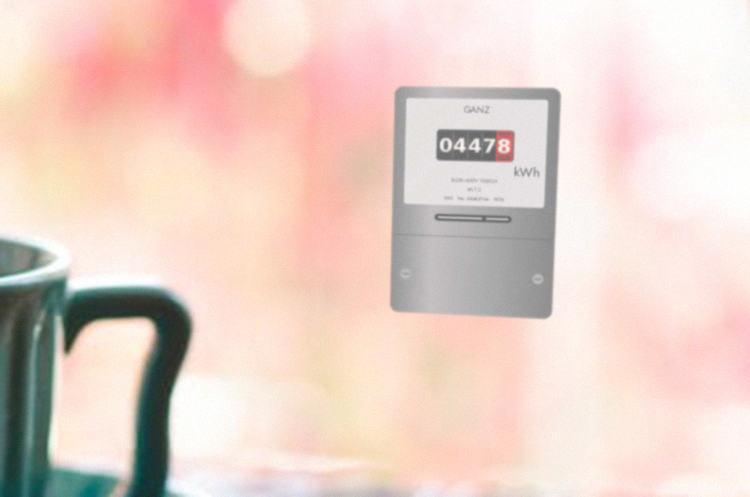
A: **447.8** kWh
